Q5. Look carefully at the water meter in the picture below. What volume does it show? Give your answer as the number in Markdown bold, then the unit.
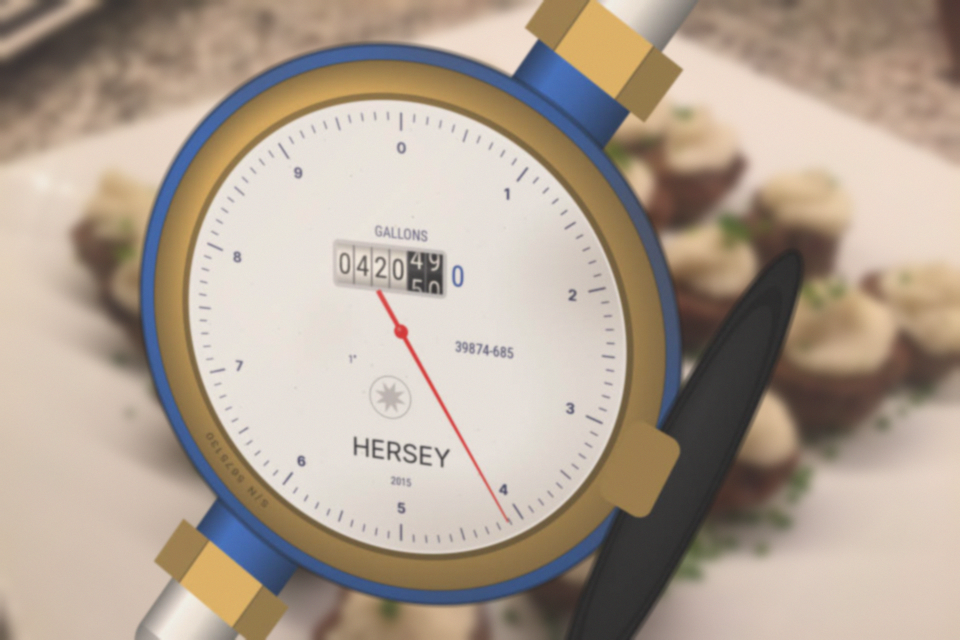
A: **420494.1** gal
